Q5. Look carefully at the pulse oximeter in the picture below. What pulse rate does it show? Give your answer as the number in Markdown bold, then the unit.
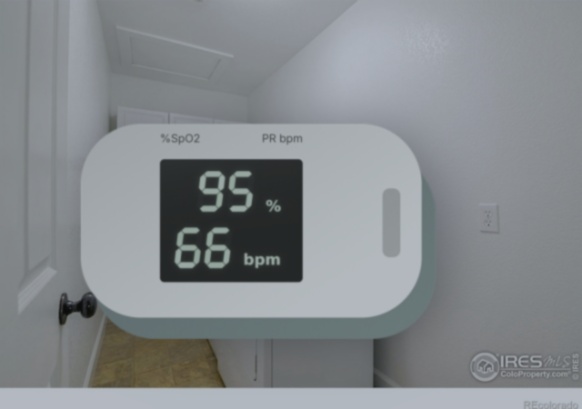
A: **66** bpm
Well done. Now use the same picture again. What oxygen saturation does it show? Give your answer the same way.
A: **95** %
